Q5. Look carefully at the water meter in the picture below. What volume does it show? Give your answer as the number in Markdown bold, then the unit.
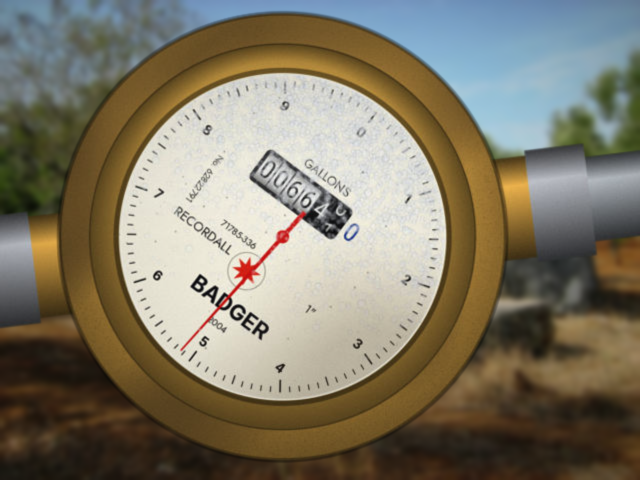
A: **66405.1** gal
